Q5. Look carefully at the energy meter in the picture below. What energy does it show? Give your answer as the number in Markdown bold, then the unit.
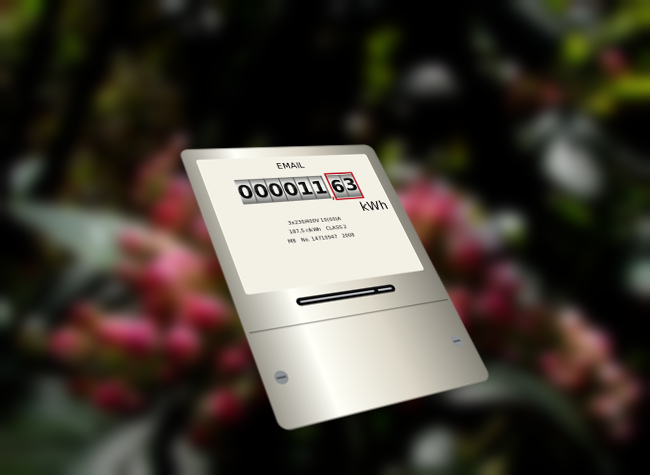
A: **11.63** kWh
